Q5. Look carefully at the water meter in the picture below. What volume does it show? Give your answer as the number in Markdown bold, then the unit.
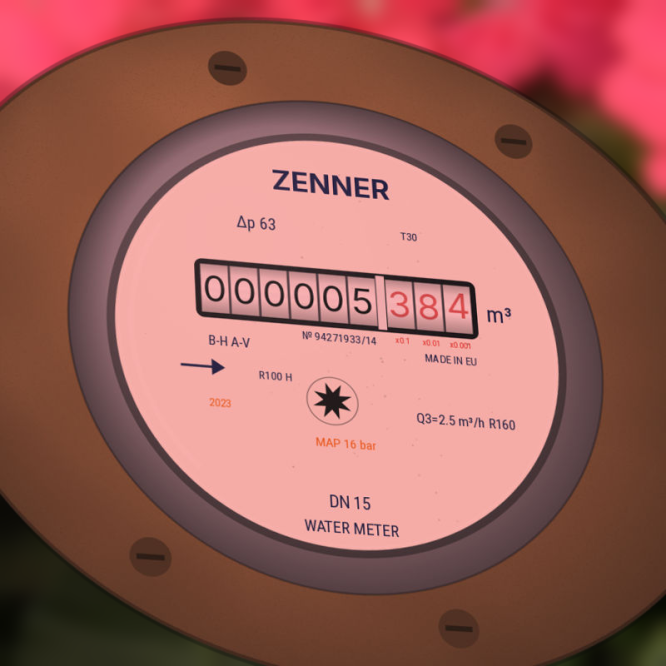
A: **5.384** m³
